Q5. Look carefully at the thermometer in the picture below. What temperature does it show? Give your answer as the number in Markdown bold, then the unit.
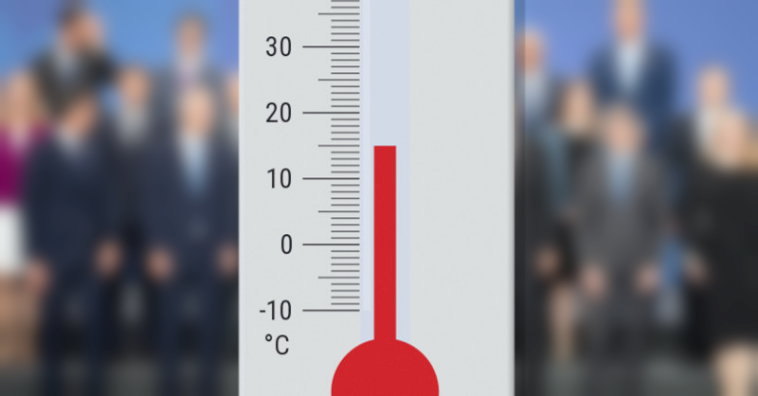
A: **15** °C
